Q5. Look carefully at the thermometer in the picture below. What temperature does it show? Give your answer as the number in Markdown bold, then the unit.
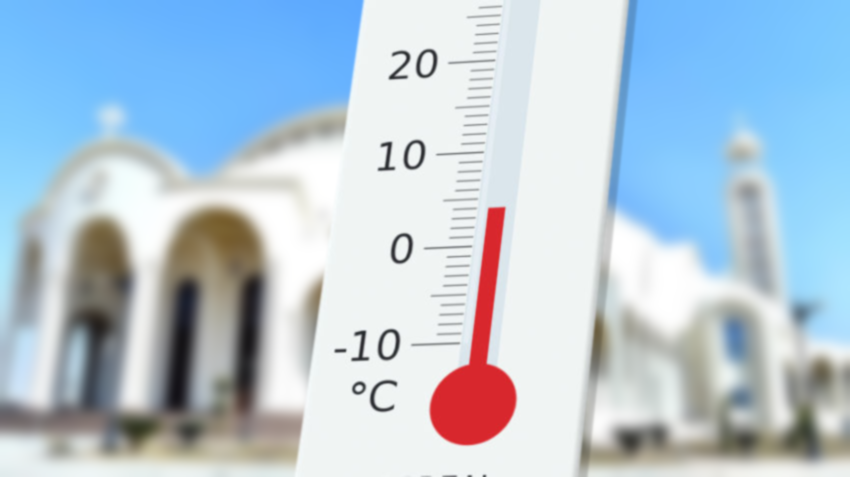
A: **4** °C
